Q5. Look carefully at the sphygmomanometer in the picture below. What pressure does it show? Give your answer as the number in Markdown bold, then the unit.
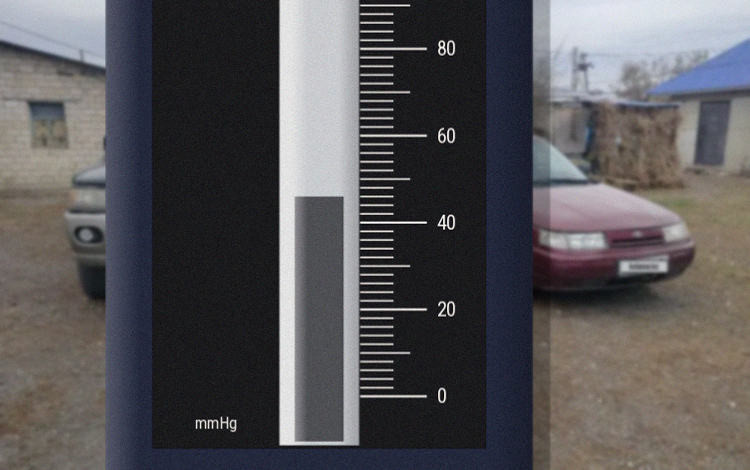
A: **46** mmHg
